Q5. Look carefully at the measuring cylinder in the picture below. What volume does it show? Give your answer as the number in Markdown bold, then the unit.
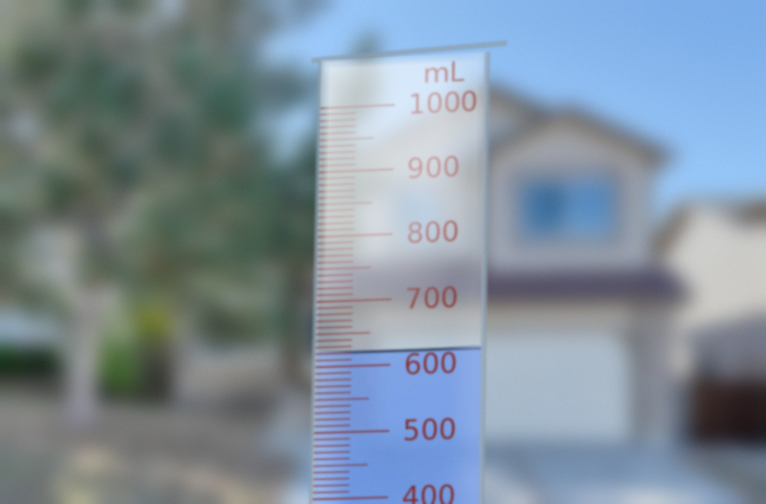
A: **620** mL
